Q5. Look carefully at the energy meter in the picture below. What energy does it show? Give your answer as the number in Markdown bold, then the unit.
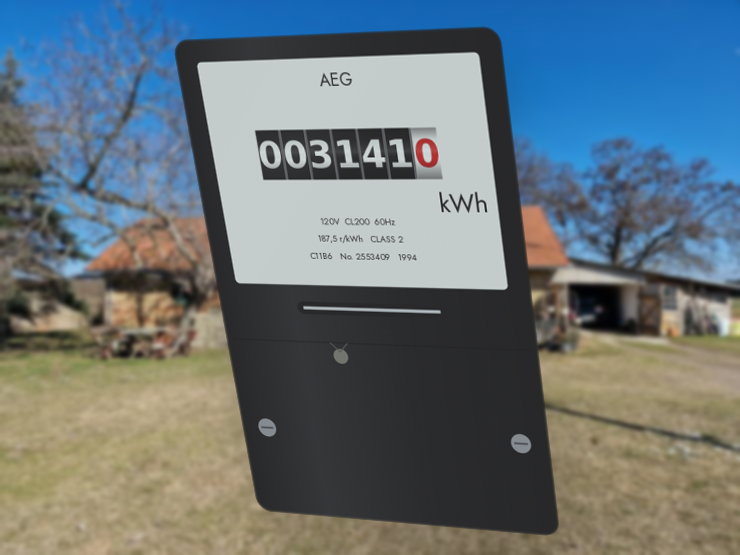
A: **3141.0** kWh
